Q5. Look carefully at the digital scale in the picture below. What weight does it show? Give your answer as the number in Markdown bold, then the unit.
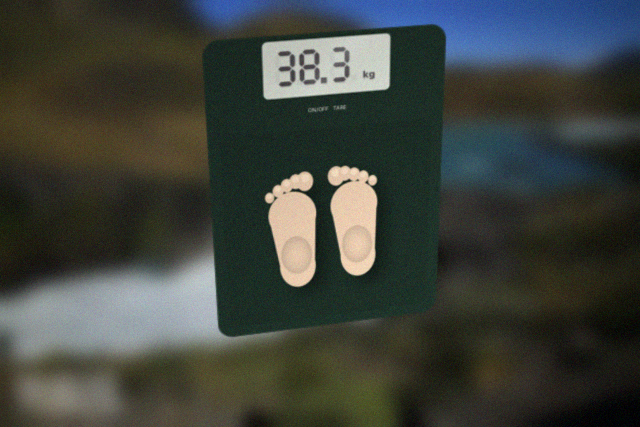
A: **38.3** kg
